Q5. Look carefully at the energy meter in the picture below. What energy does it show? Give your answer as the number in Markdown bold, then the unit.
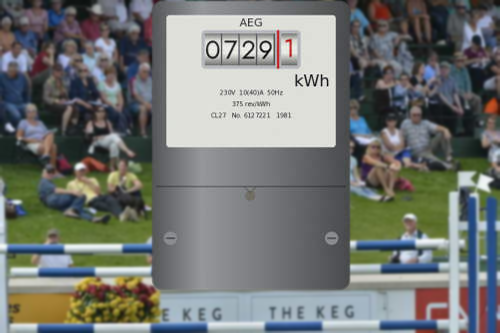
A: **729.1** kWh
